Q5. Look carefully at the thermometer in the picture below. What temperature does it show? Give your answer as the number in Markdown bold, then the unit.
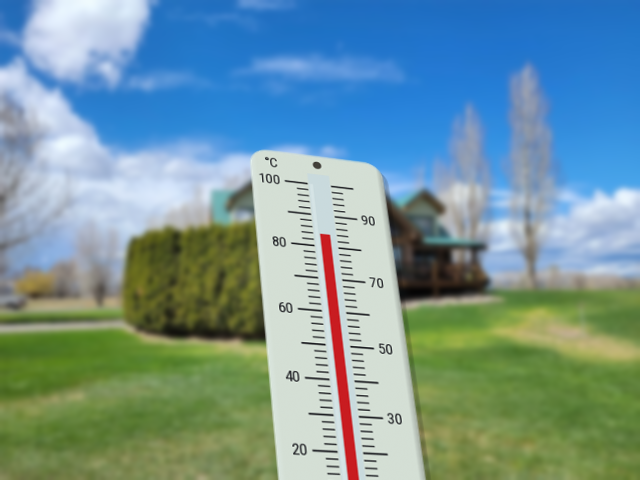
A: **84** °C
